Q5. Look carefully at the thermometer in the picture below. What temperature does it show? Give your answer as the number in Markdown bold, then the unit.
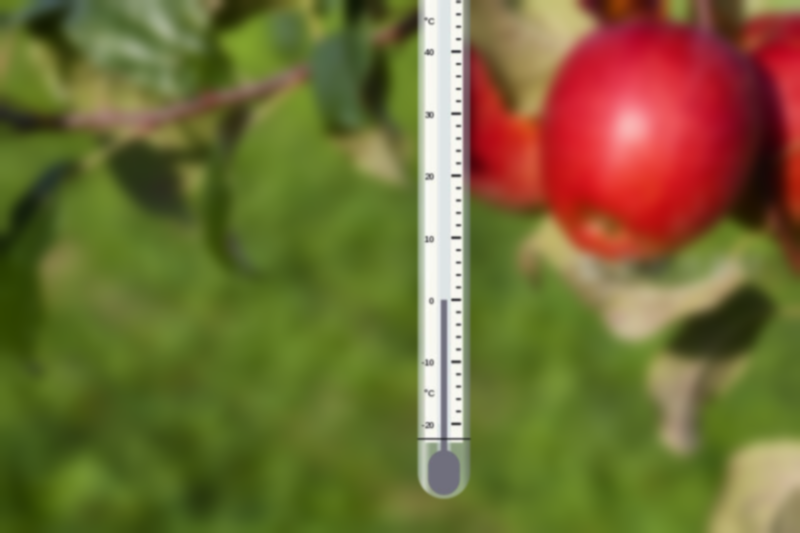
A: **0** °C
